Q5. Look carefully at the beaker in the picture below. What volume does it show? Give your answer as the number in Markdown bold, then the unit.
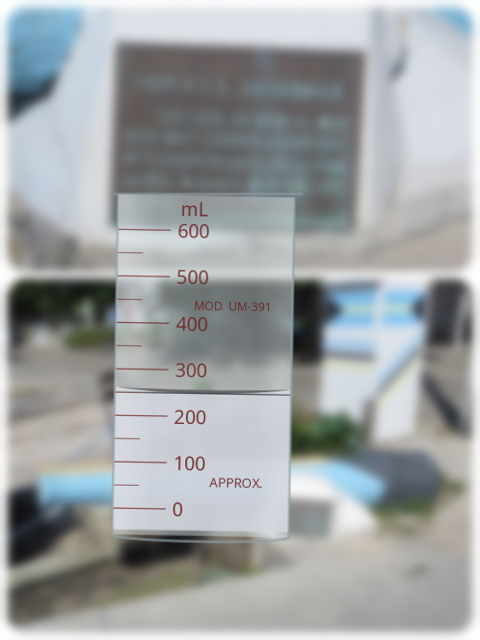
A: **250** mL
